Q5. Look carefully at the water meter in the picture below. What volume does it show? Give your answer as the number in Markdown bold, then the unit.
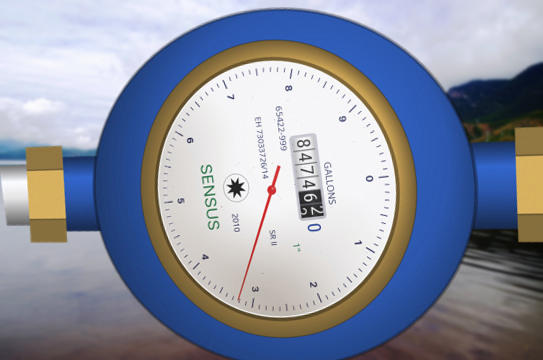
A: **8474623.2** gal
